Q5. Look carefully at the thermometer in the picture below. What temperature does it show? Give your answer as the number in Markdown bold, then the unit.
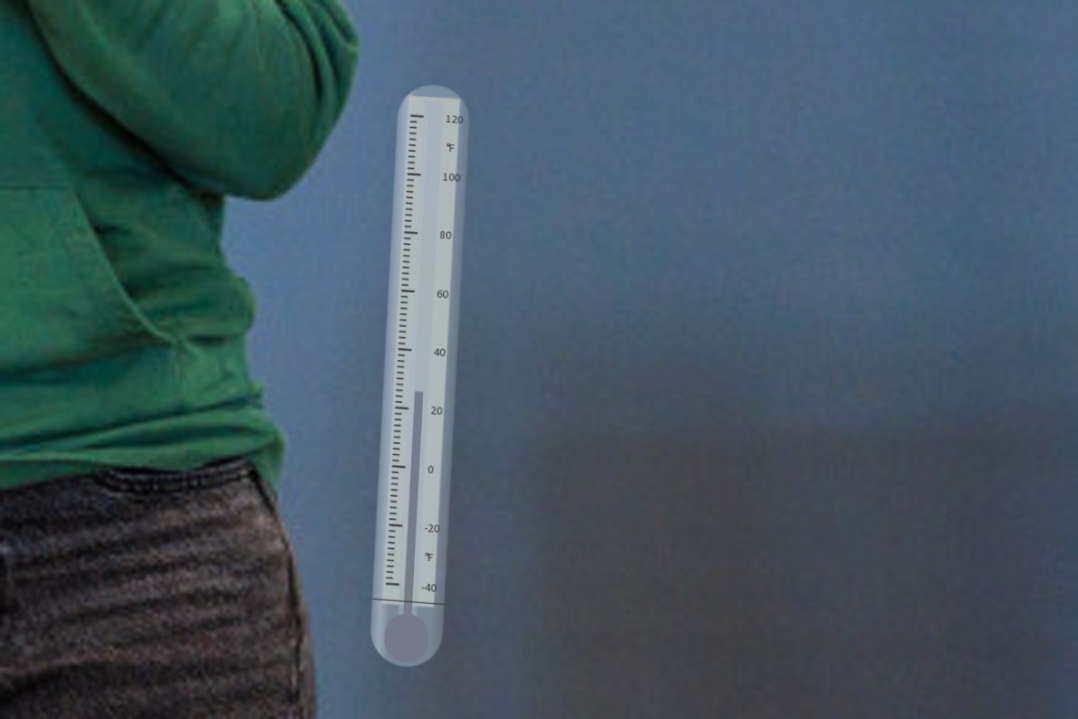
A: **26** °F
